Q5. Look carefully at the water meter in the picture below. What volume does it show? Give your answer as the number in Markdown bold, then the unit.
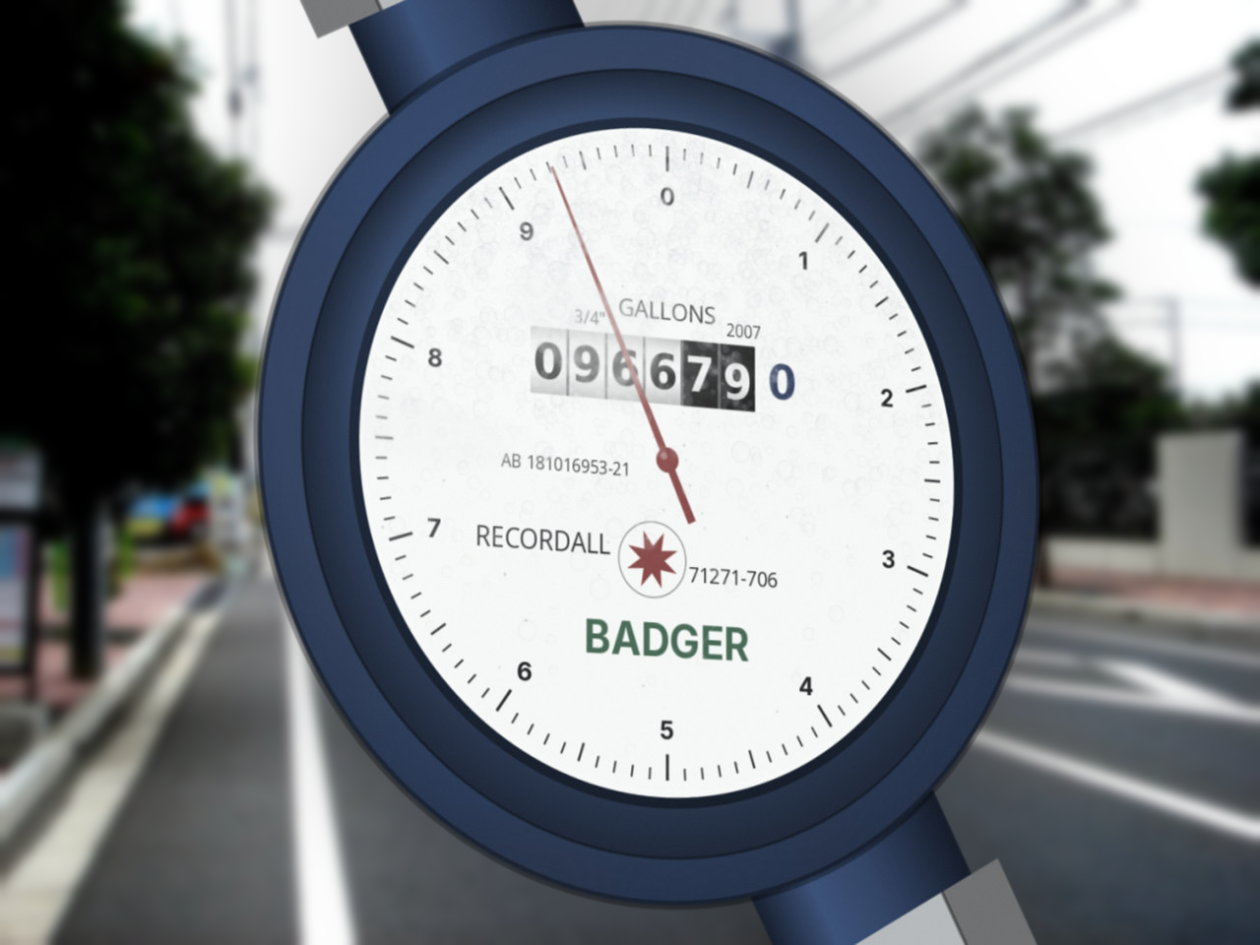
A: **966789.3** gal
